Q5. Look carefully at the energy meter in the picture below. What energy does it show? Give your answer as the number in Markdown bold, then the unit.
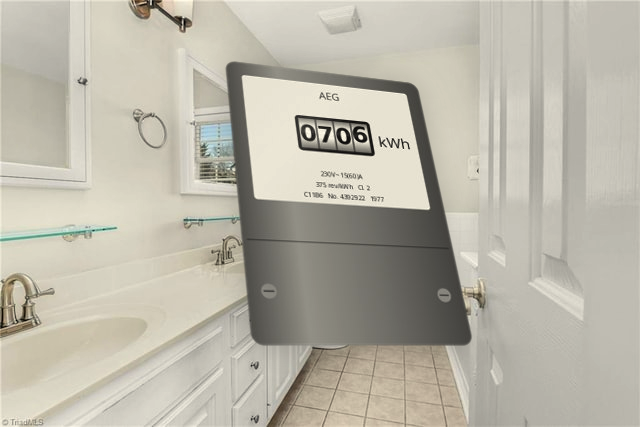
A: **706** kWh
